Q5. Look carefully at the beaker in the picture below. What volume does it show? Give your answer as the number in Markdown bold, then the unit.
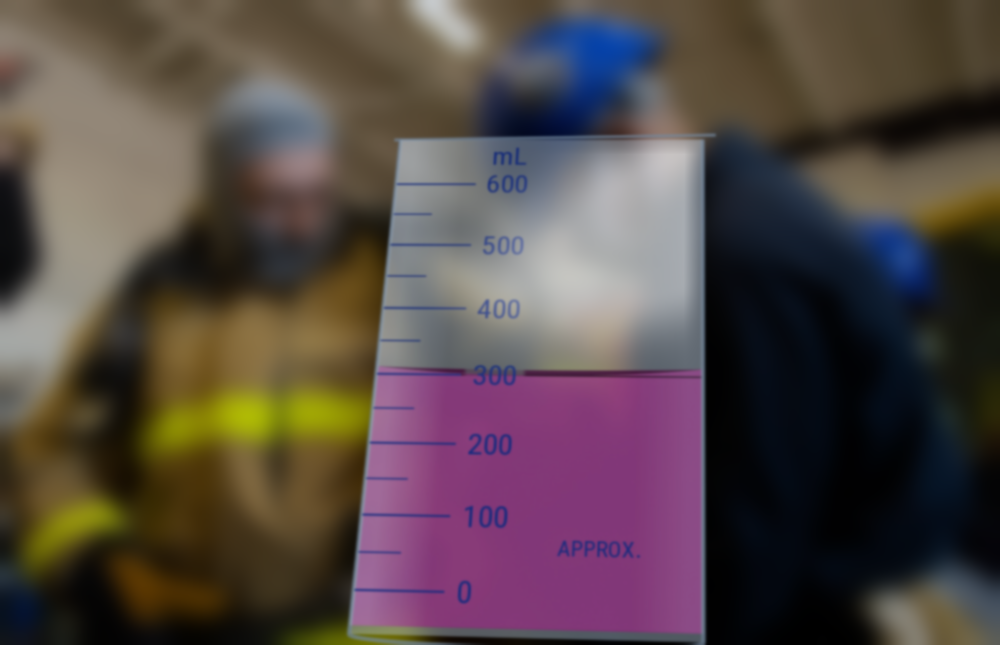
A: **300** mL
